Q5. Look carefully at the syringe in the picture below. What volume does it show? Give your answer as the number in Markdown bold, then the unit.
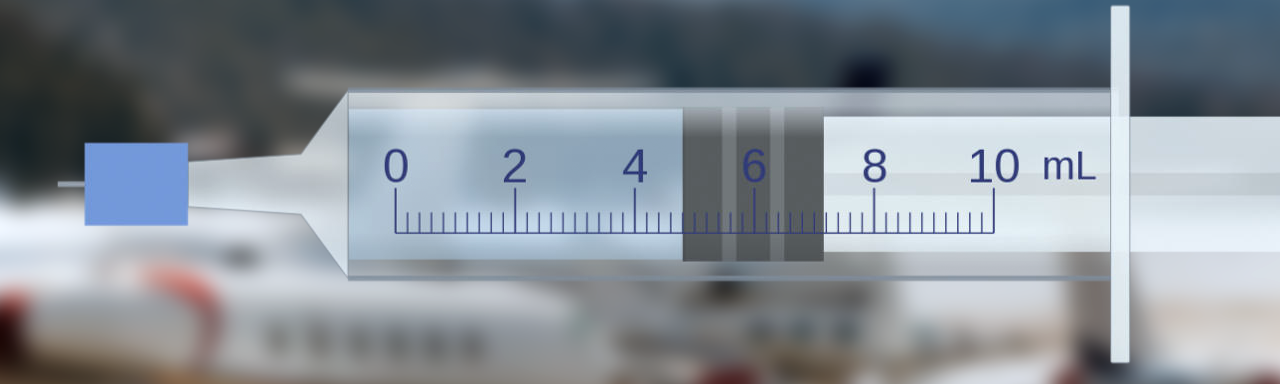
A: **4.8** mL
